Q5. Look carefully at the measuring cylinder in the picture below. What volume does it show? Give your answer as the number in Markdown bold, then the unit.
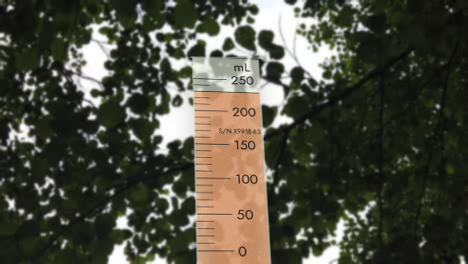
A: **230** mL
